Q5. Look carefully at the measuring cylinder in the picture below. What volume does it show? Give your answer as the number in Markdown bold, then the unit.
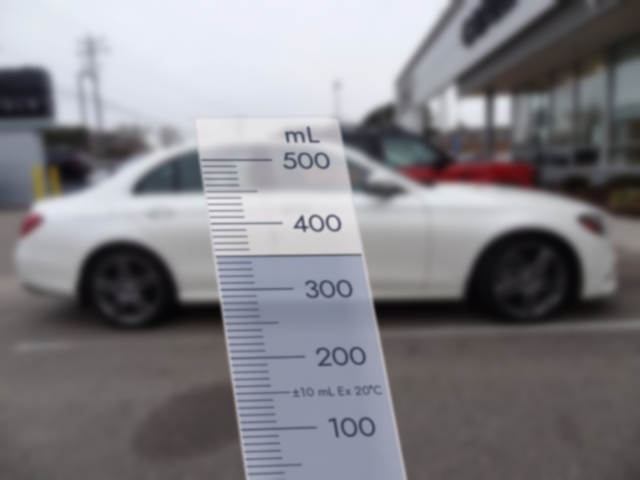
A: **350** mL
